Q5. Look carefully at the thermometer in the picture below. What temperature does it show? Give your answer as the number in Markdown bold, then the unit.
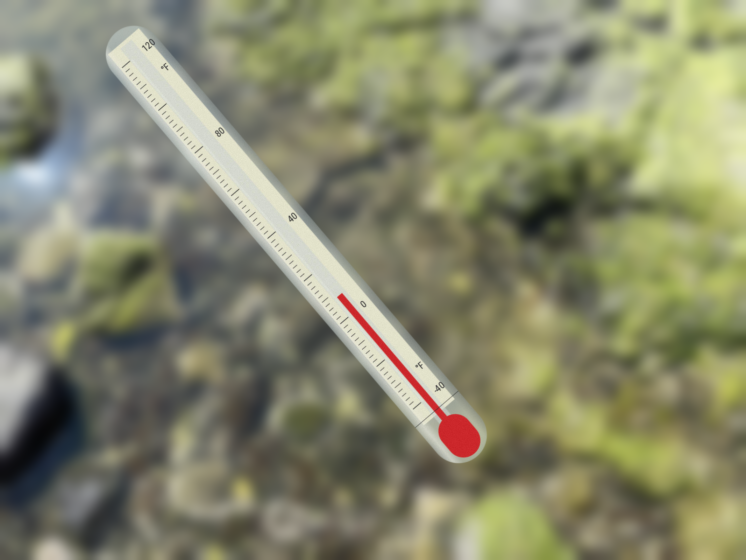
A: **8** °F
